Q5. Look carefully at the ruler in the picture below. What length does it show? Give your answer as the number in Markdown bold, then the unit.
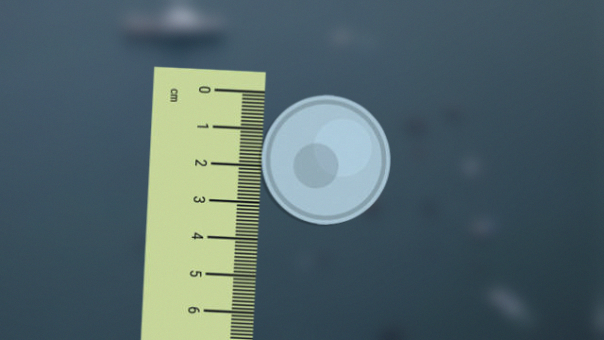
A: **3.5** cm
